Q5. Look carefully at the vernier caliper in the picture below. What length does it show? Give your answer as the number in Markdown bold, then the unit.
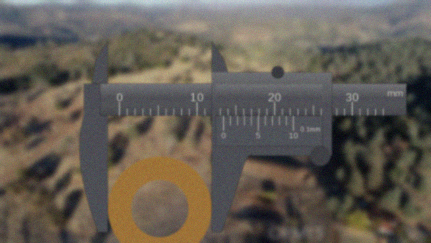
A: **13.4** mm
